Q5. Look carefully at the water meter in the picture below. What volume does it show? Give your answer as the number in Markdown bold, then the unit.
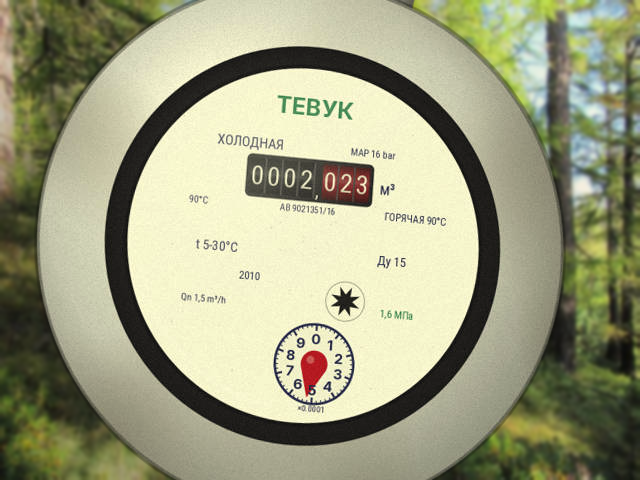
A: **2.0235** m³
